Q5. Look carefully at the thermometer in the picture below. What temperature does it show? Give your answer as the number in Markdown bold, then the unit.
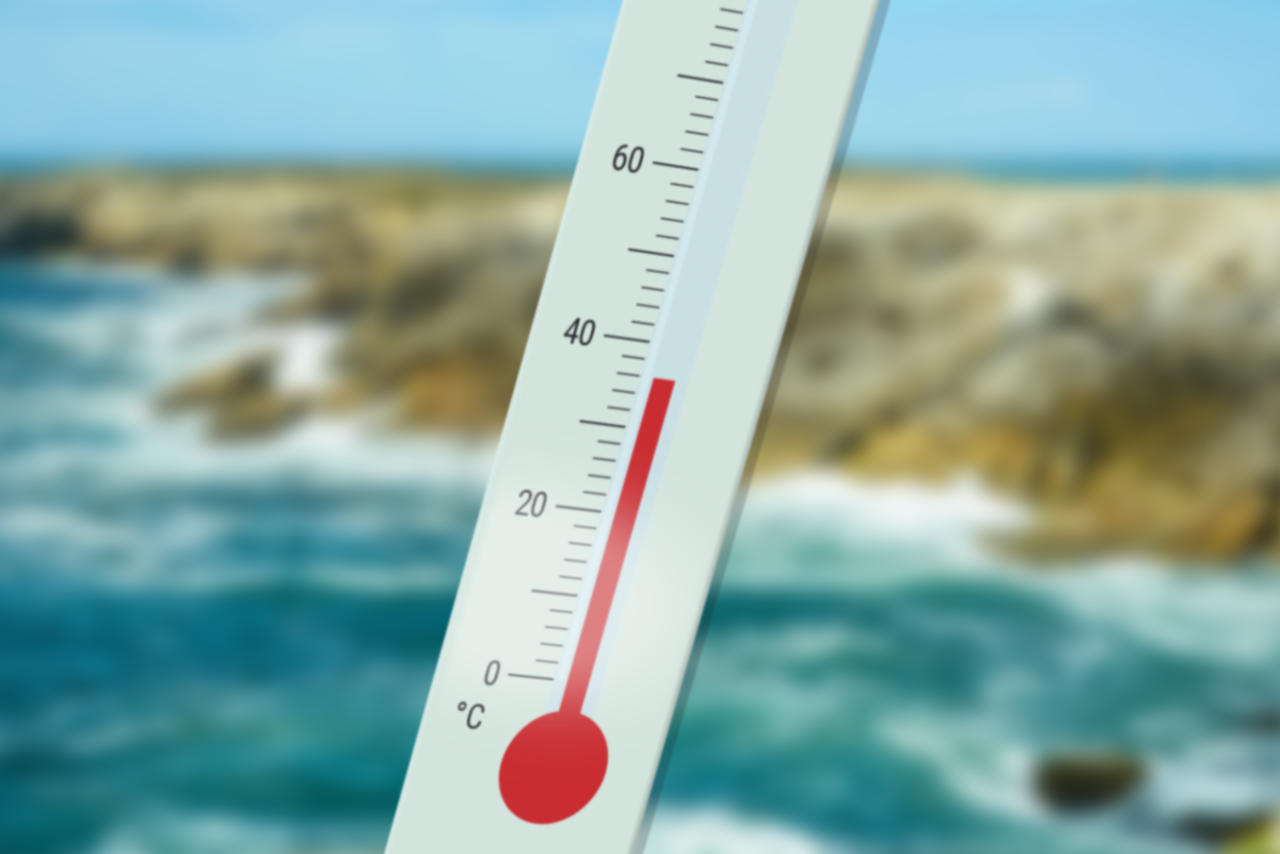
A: **36** °C
